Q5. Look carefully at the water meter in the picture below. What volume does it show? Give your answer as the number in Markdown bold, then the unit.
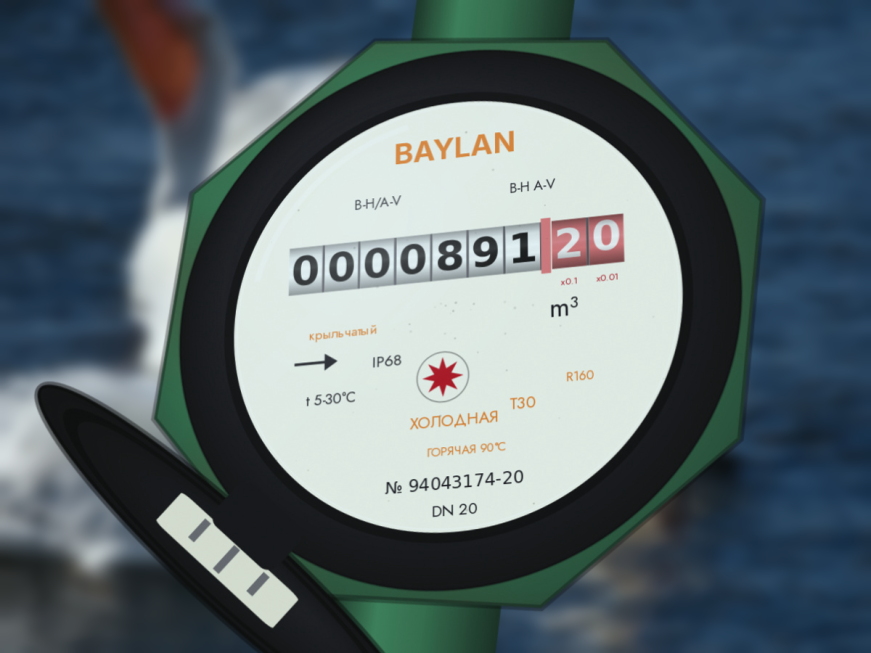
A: **891.20** m³
